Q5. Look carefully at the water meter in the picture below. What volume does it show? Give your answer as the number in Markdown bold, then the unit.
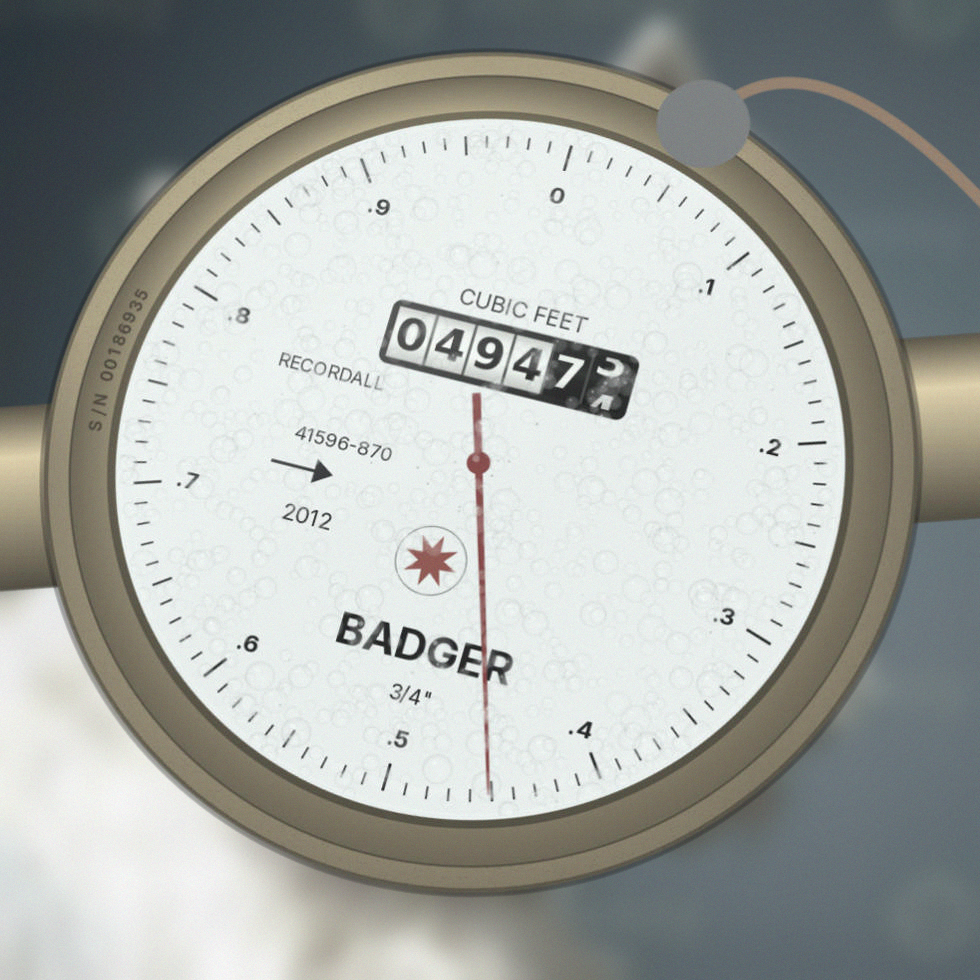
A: **49473.45** ft³
